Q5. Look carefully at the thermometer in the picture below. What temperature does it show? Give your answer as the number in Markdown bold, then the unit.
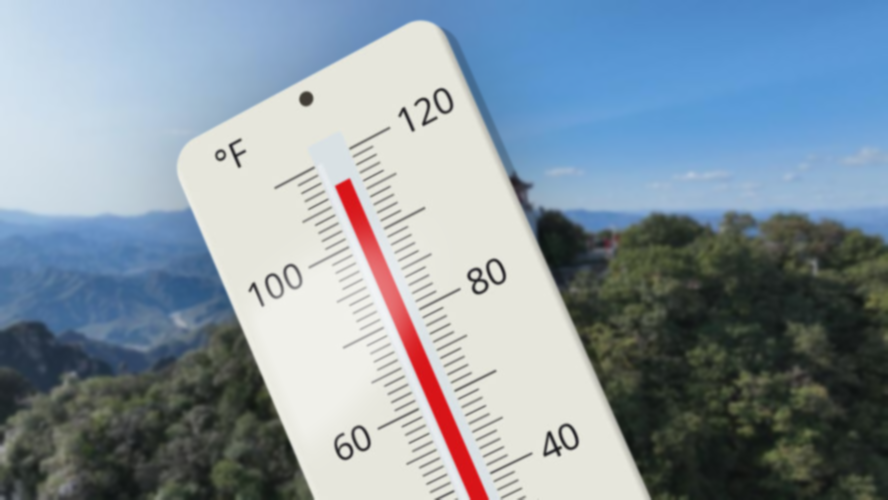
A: **114** °F
